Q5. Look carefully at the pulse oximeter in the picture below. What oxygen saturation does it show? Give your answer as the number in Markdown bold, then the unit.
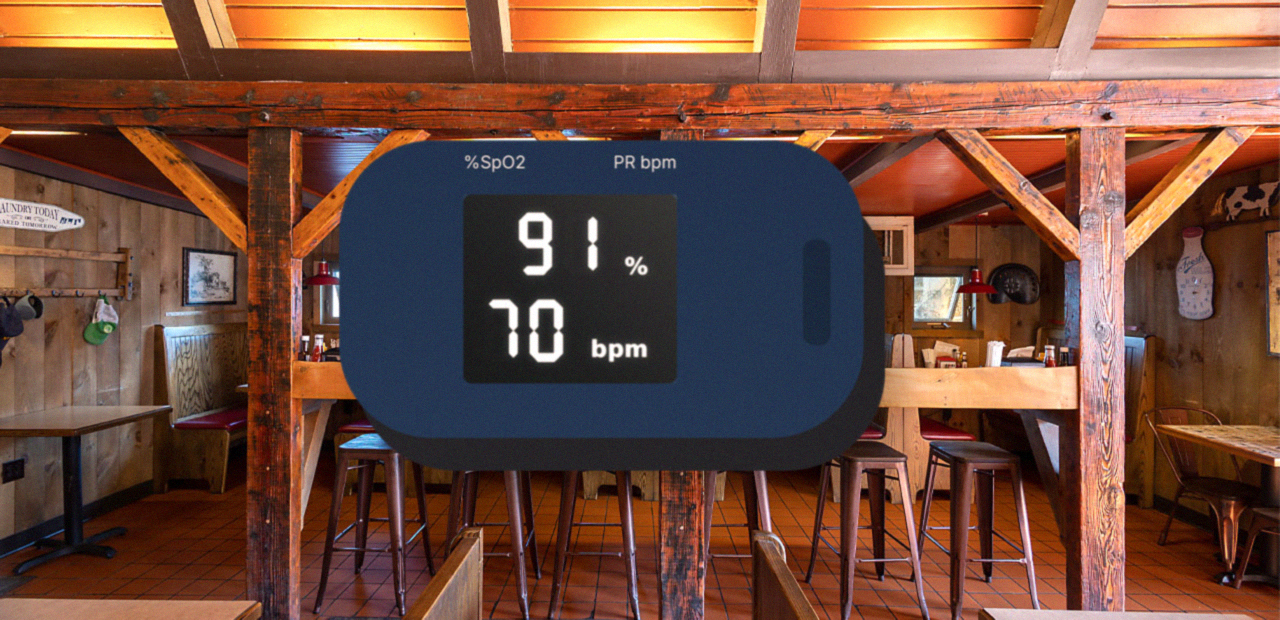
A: **91** %
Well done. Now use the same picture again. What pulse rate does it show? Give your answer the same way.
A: **70** bpm
